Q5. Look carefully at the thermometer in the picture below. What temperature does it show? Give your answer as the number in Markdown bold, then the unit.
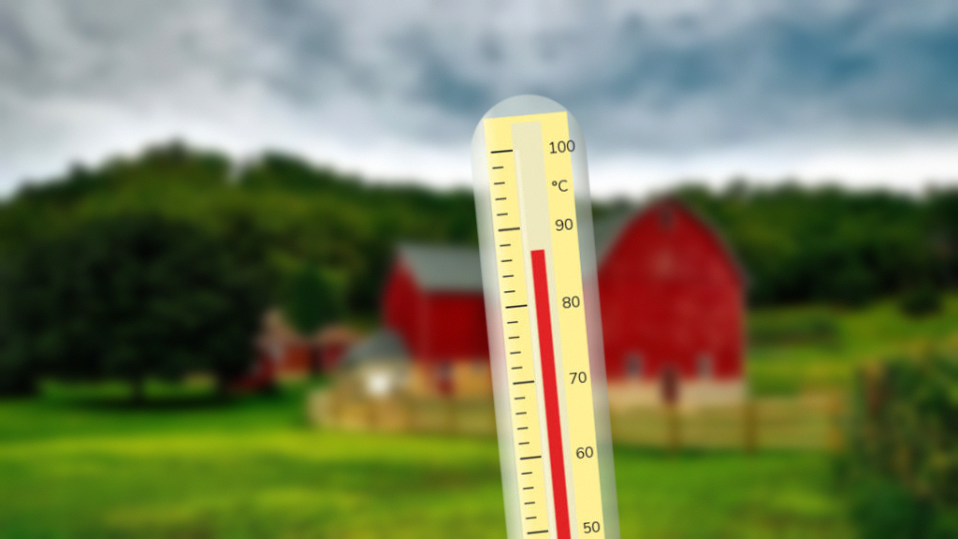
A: **87** °C
